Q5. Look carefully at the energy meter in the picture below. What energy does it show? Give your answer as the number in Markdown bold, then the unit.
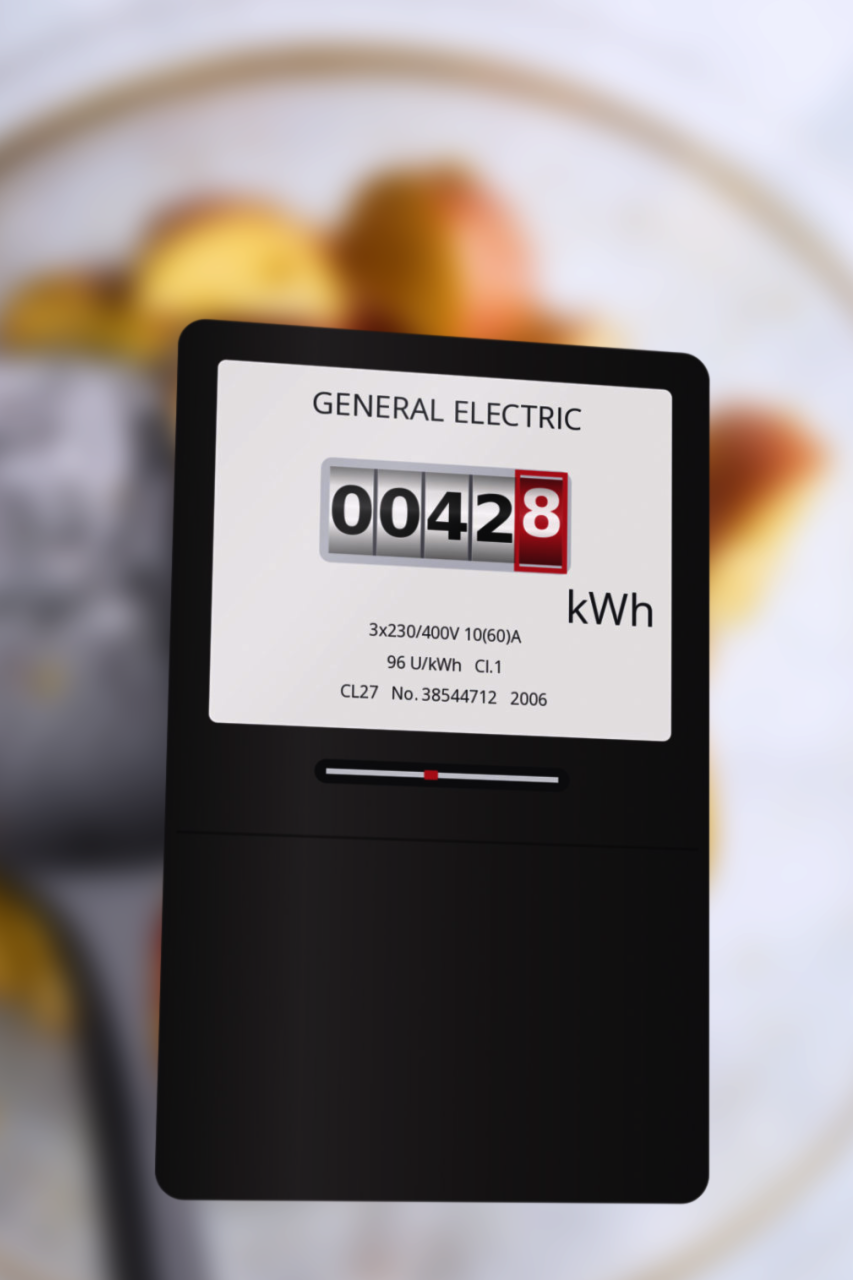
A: **42.8** kWh
